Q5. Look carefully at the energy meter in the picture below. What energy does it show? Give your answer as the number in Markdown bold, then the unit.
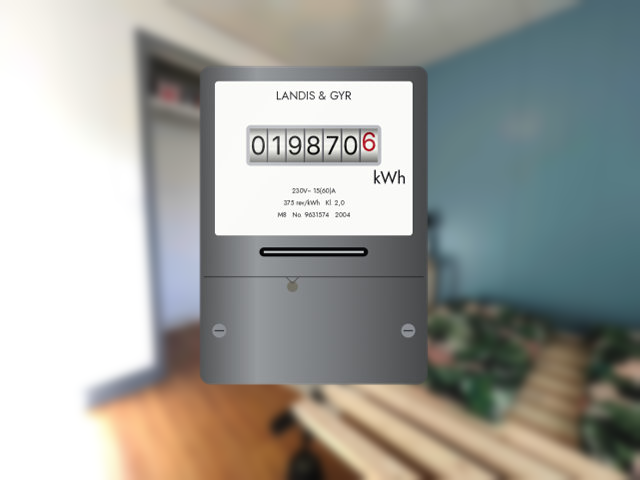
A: **19870.6** kWh
